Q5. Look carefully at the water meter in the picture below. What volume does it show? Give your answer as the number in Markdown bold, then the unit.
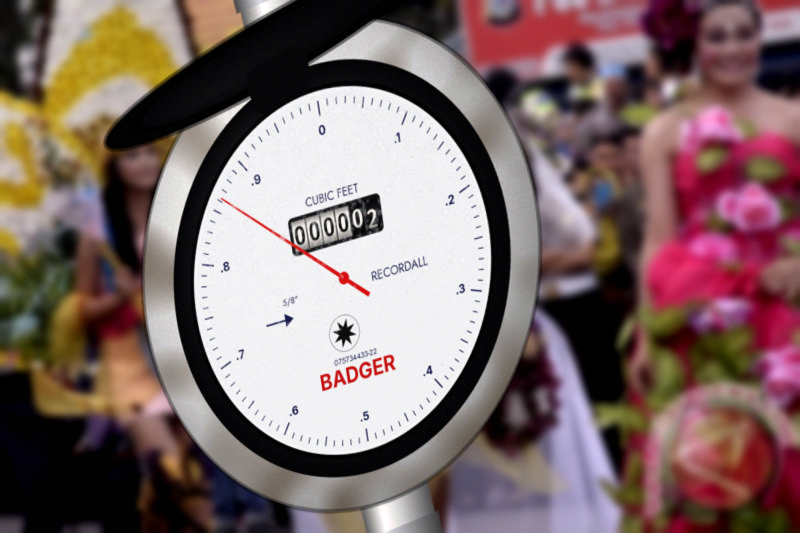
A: **1.86** ft³
